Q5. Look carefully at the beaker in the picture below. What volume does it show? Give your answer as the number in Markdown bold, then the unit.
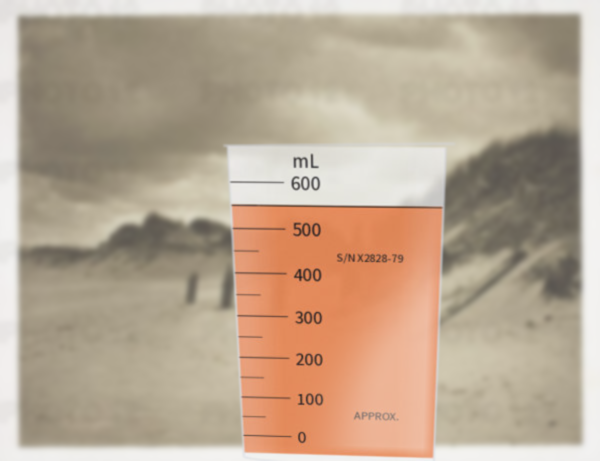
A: **550** mL
